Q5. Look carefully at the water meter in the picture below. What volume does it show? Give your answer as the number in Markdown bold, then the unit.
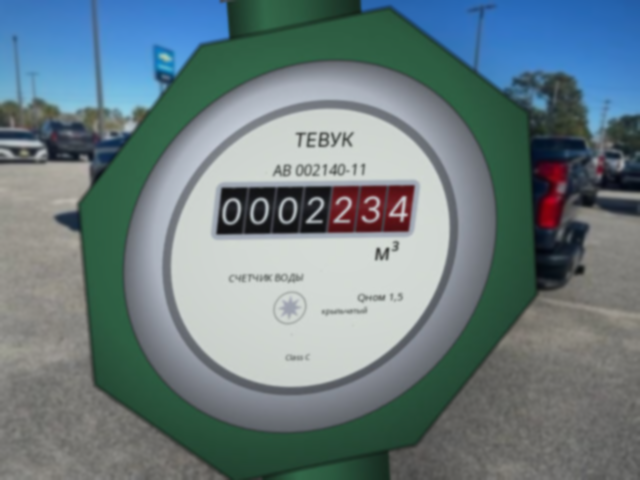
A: **2.234** m³
